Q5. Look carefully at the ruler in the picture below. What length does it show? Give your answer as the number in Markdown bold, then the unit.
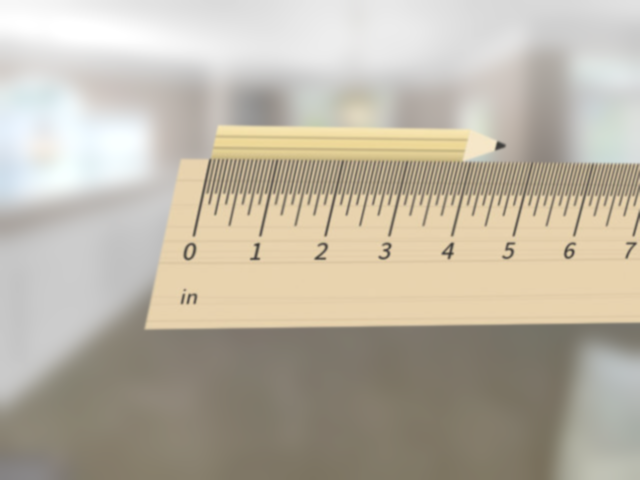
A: **4.5** in
